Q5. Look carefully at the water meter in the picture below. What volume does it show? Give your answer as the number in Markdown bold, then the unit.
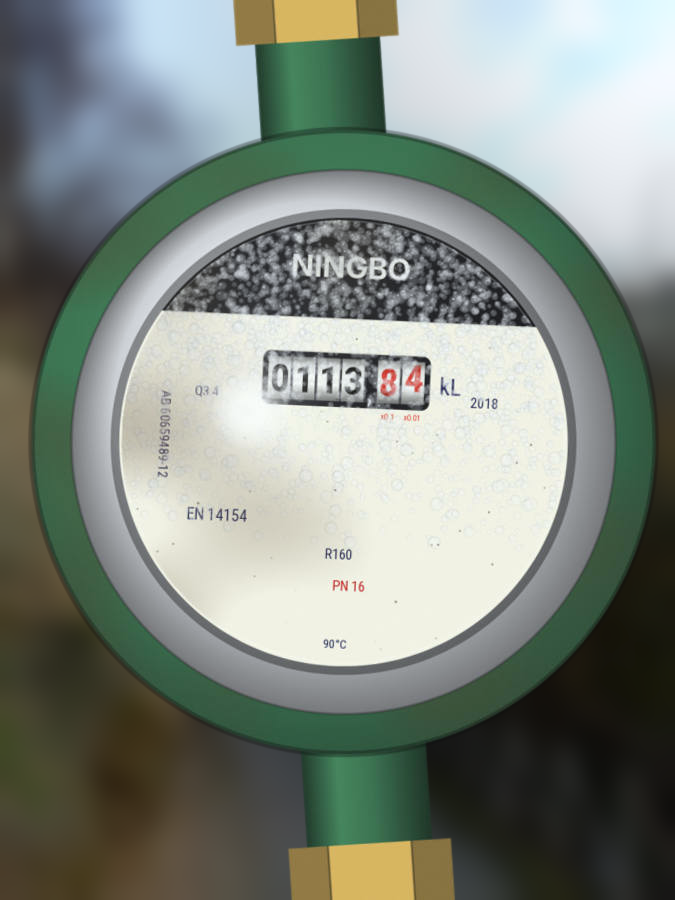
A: **113.84** kL
